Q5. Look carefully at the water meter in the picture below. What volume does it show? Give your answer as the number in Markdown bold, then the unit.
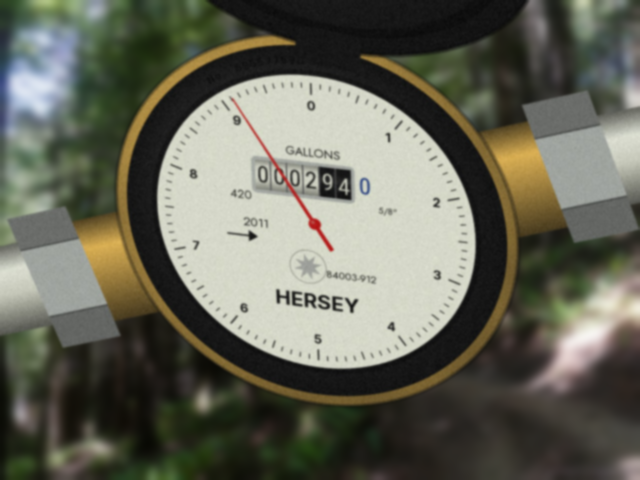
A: **2939.1** gal
